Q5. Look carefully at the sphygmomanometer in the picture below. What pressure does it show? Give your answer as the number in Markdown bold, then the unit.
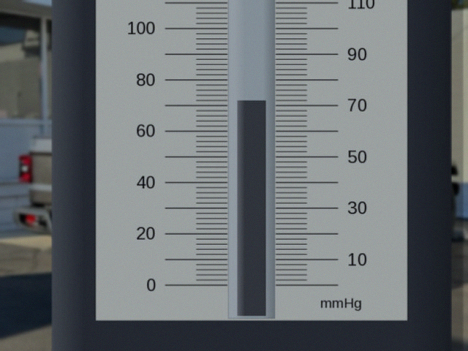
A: **72** mmHg
